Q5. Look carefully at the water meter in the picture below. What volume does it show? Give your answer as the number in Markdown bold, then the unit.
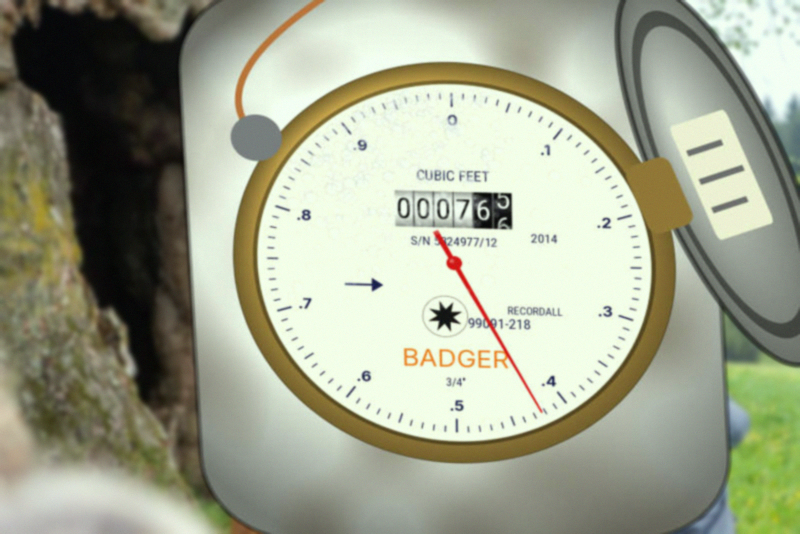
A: **765.42** ft³
